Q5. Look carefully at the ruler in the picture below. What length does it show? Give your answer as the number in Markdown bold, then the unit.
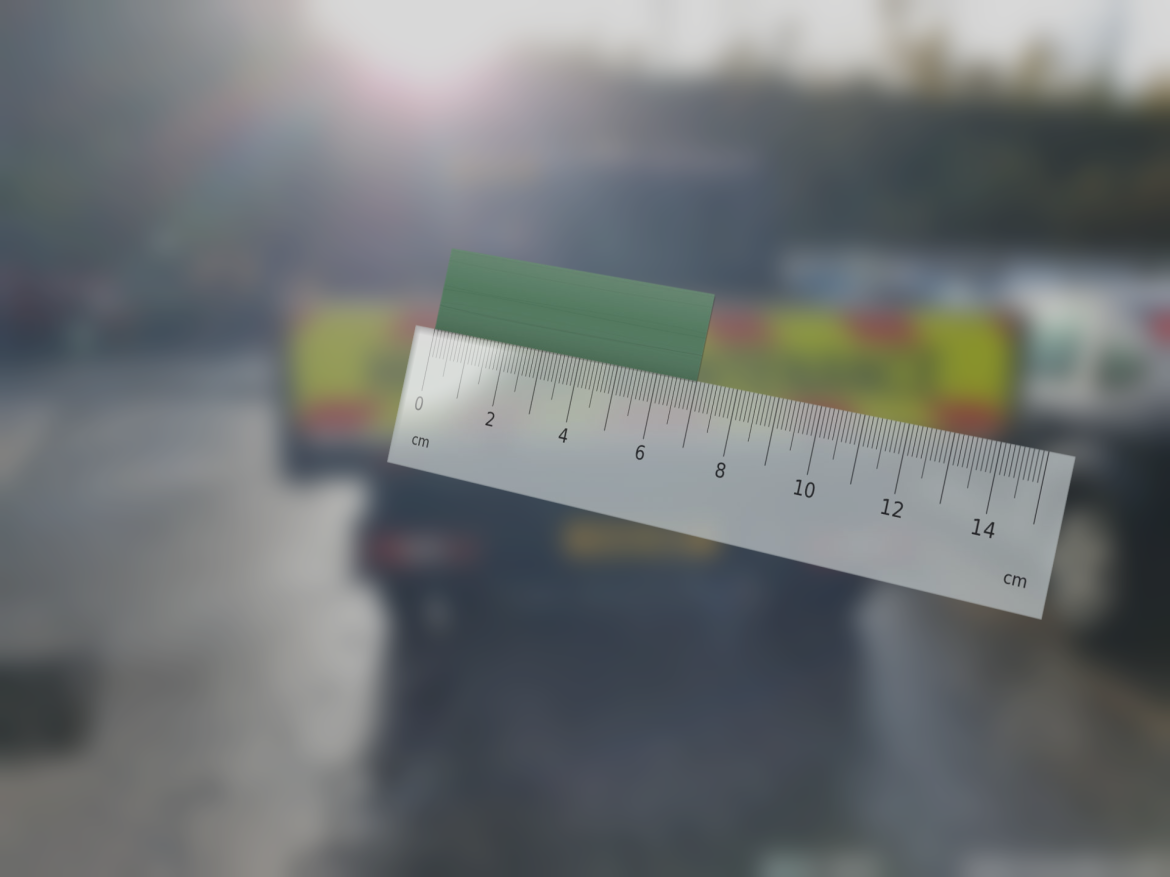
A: **7** cm
